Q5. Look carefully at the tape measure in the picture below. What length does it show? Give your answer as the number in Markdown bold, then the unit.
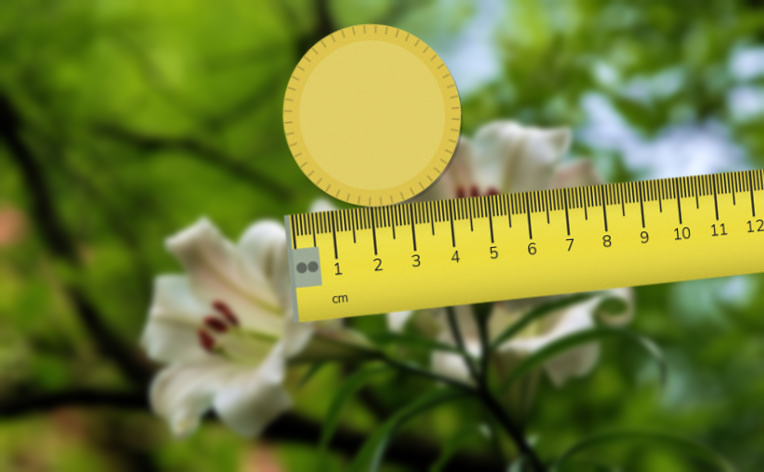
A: **4.5** cm
